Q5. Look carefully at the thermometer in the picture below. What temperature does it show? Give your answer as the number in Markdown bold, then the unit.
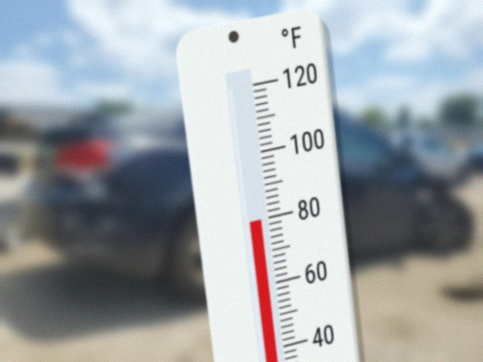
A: **80** °F
